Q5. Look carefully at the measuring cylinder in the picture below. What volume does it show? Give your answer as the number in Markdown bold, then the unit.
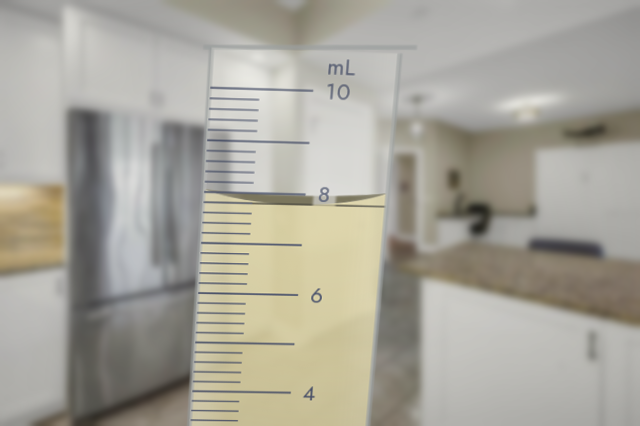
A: **7.8** mL
